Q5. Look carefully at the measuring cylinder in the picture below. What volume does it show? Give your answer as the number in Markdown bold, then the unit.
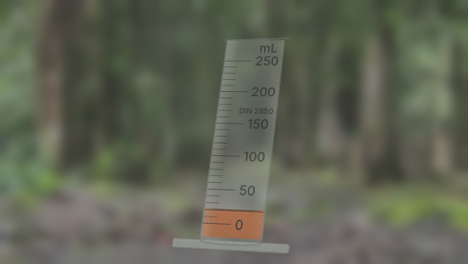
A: **20** mL
